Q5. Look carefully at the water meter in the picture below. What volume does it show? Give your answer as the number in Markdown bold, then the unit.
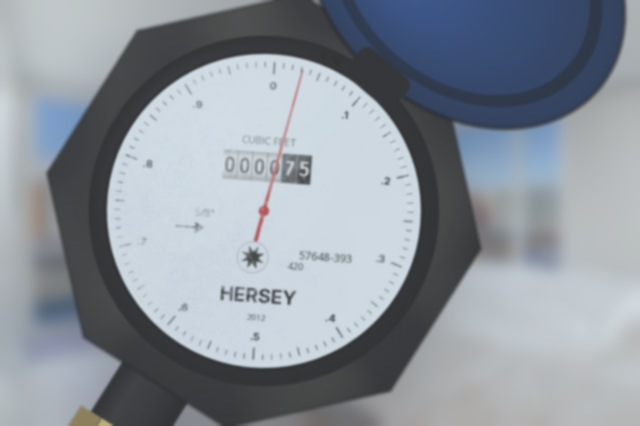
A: **75.03** ft³
